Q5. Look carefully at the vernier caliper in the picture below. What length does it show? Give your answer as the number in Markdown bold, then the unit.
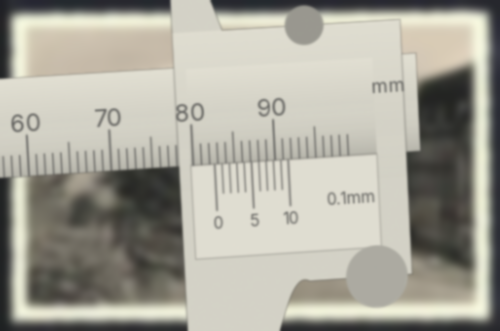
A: **82.6** mm
